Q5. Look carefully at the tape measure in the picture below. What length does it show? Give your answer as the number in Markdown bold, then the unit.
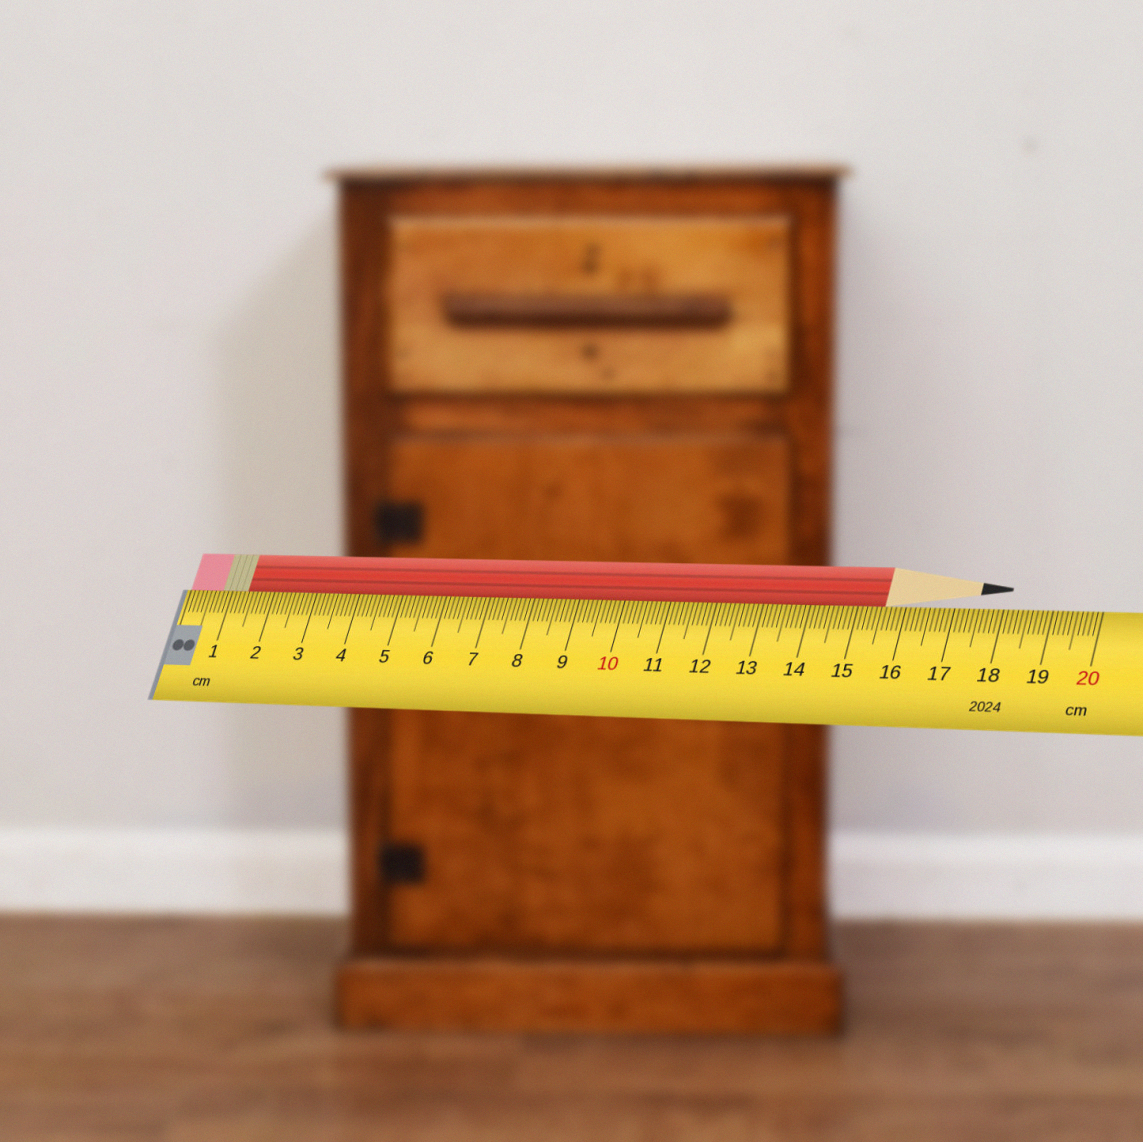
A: **18.1** cm
